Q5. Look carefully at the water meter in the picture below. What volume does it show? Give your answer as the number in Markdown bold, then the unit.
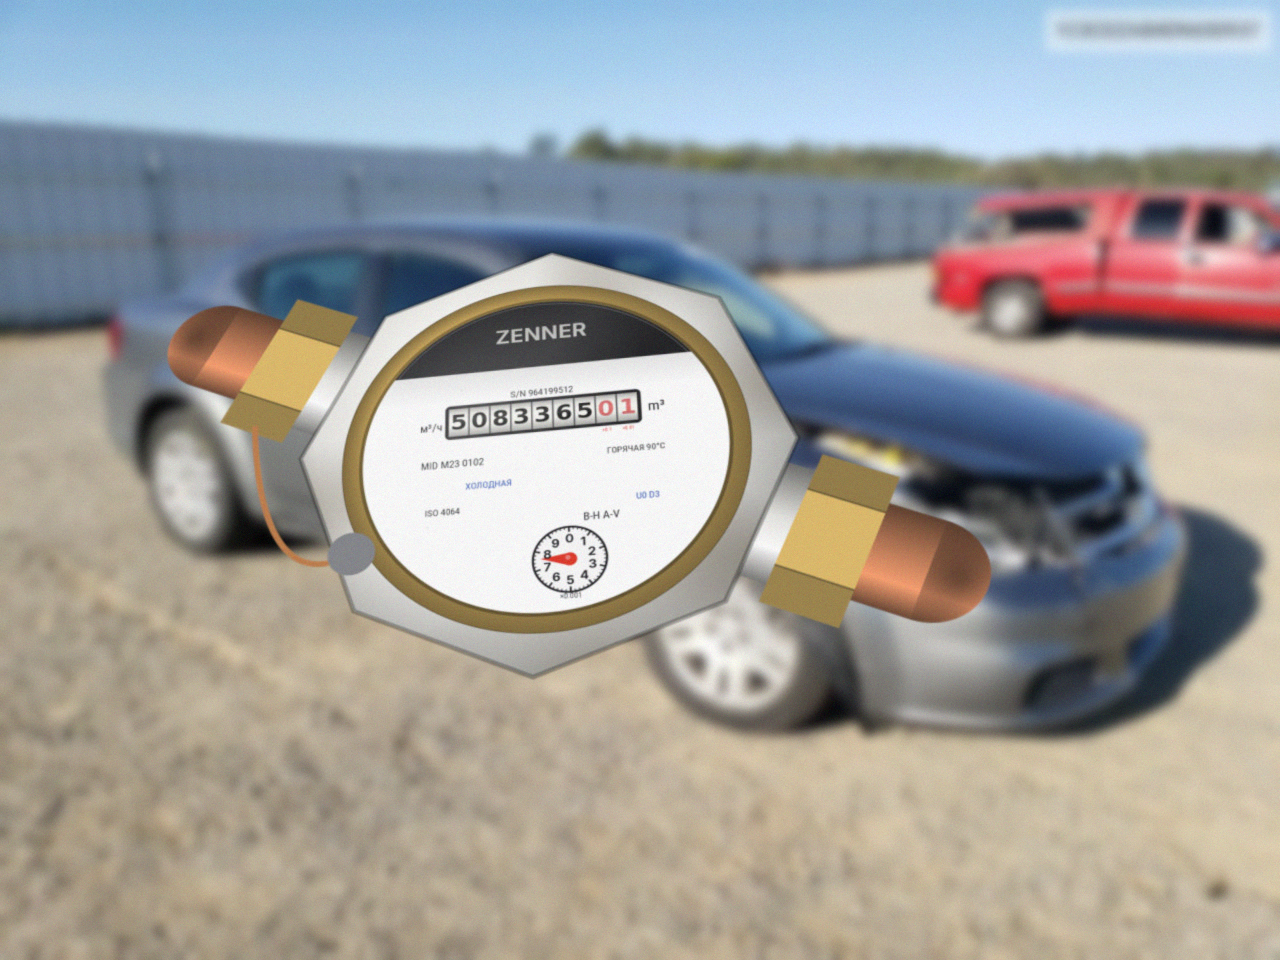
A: **5083365.017** m³
